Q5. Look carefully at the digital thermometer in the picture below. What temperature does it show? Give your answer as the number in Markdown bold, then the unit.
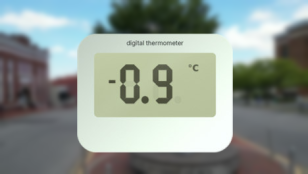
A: **-0.9** °C
